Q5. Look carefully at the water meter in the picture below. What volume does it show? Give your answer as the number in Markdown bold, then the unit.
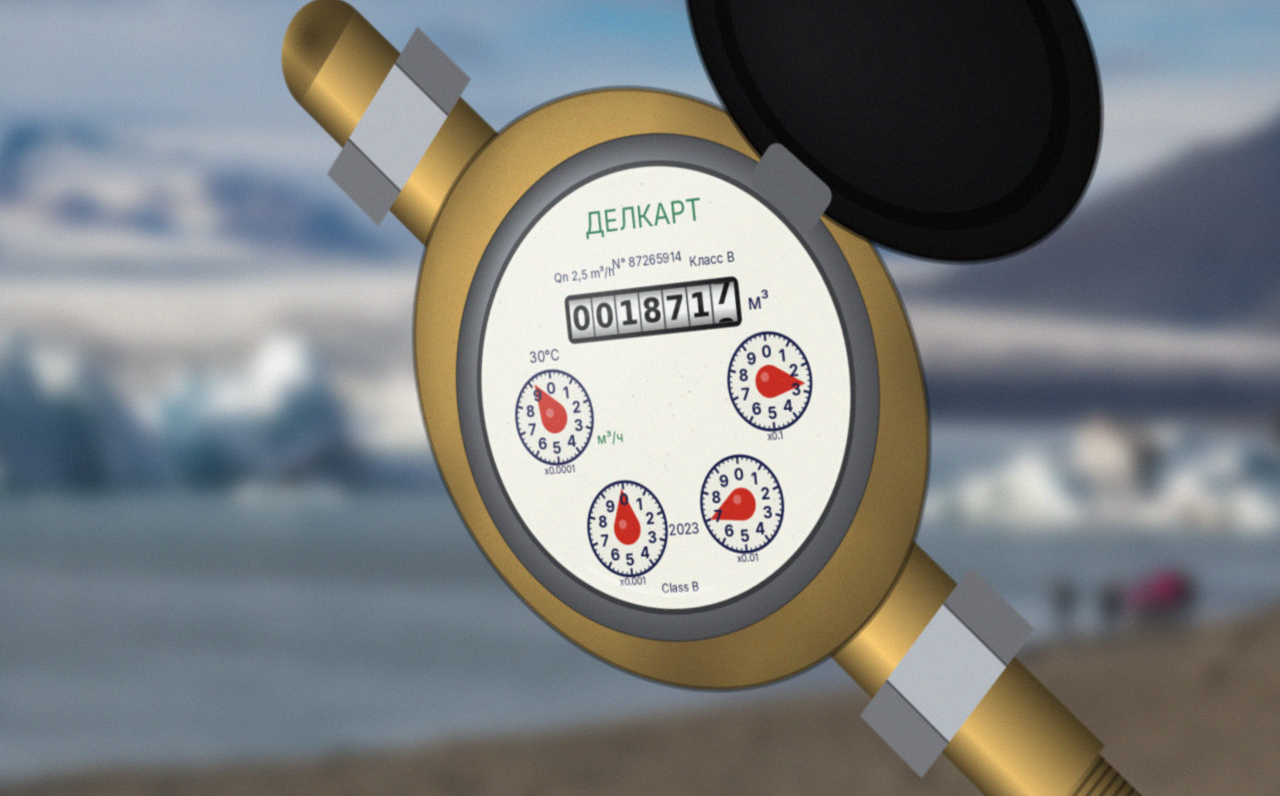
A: **18717.2699** m³
